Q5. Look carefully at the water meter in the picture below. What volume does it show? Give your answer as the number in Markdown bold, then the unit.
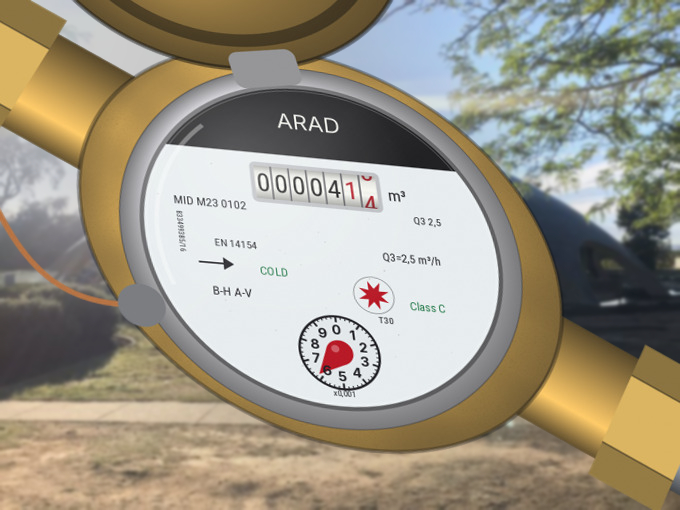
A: **4.136** m³
